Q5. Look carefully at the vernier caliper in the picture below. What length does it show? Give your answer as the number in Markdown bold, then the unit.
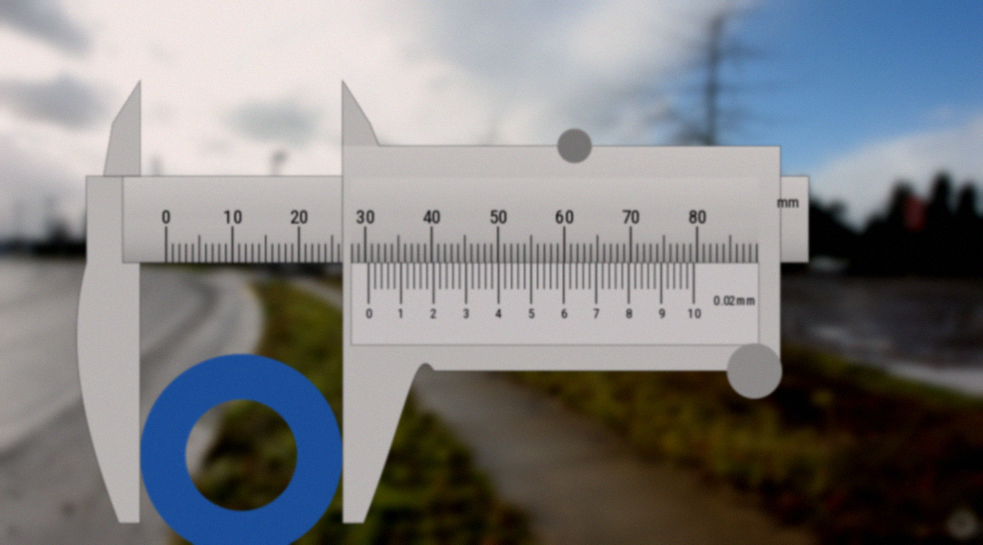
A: **30.5** mm
